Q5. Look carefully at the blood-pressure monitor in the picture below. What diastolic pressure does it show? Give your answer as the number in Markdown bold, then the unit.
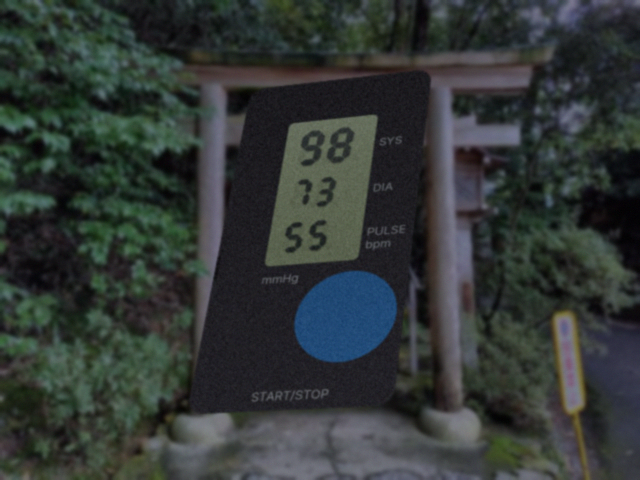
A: **73** mmHg
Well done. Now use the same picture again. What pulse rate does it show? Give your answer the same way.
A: **55** bpm
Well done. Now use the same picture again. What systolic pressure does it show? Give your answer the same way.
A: **98** mmHg
